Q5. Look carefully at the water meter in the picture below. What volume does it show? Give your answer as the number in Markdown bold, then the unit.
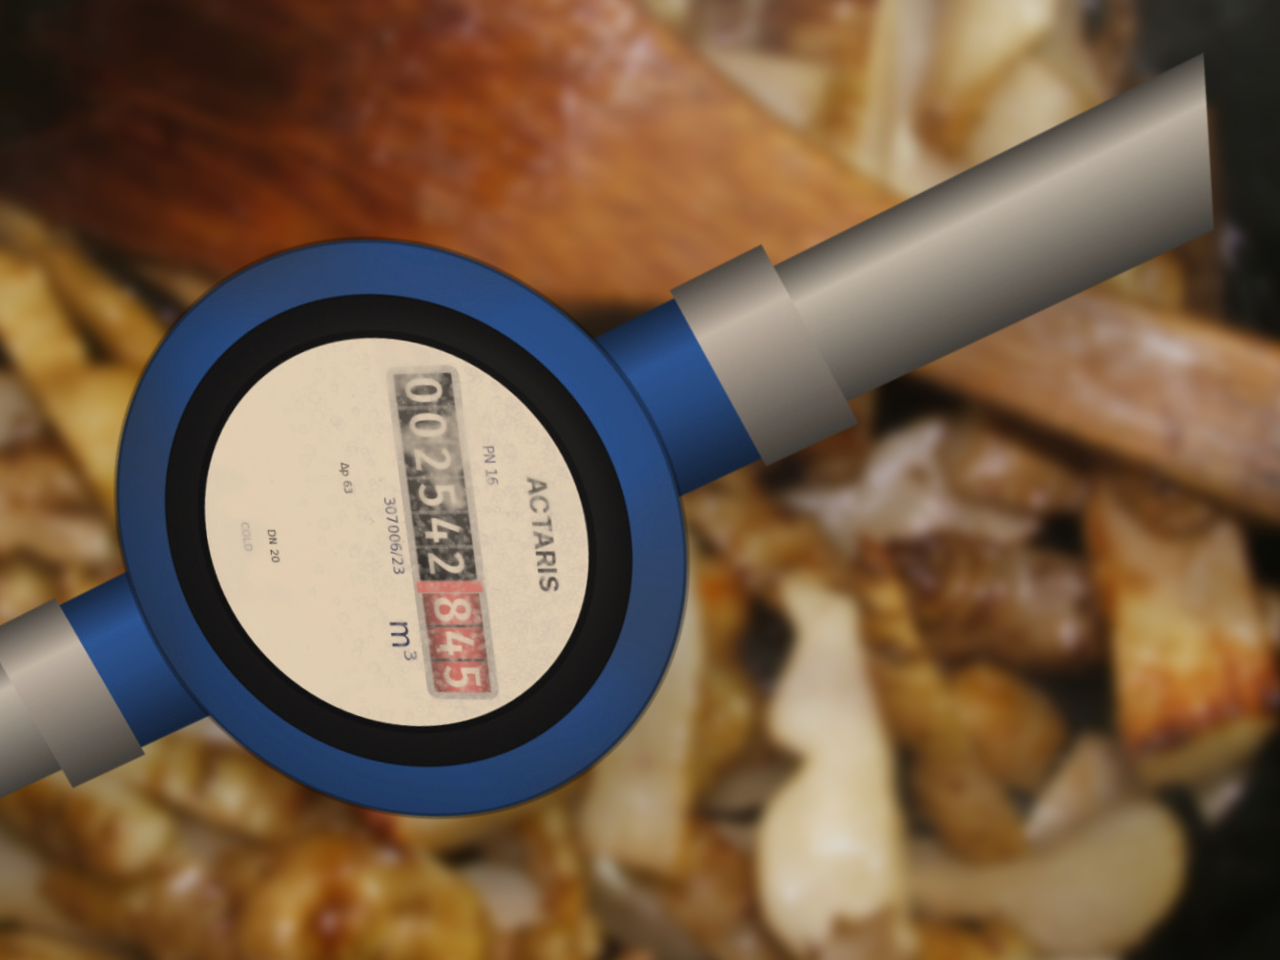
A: **2542.845** m³
